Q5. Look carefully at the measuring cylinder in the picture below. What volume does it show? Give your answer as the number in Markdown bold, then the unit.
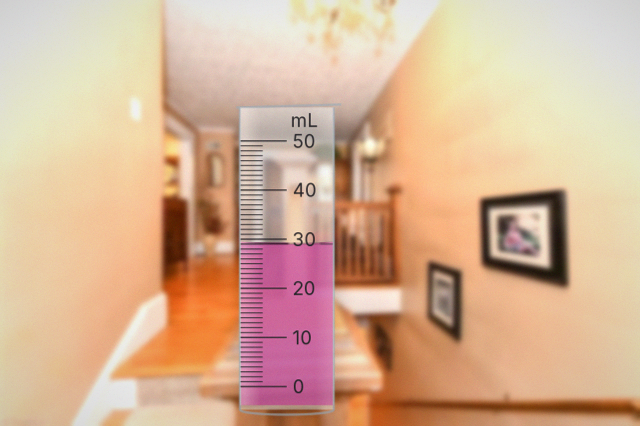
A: **29** mL
